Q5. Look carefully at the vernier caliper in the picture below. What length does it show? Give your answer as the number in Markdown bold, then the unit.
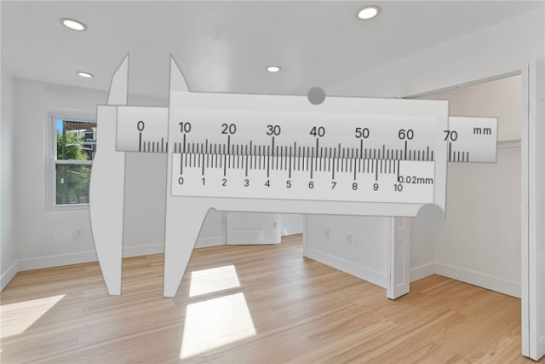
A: **9.5** mm
